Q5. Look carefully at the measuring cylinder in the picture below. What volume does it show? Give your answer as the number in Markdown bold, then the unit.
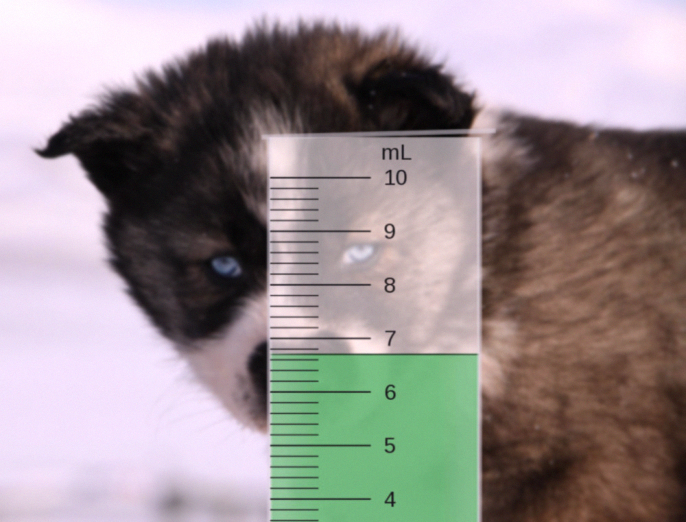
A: **6.7** mL
